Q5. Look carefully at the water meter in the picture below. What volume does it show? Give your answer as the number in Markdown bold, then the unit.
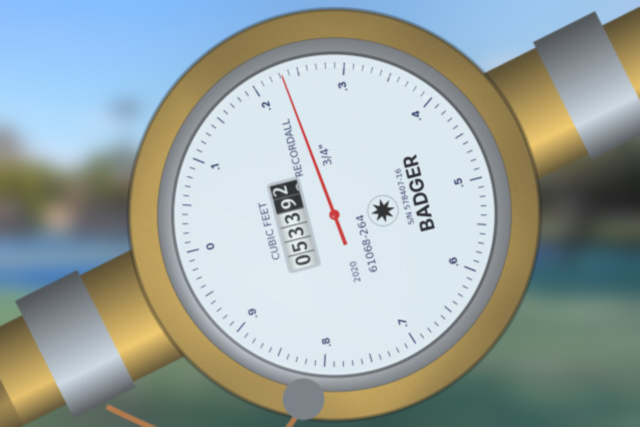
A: **53392.23** ft³
